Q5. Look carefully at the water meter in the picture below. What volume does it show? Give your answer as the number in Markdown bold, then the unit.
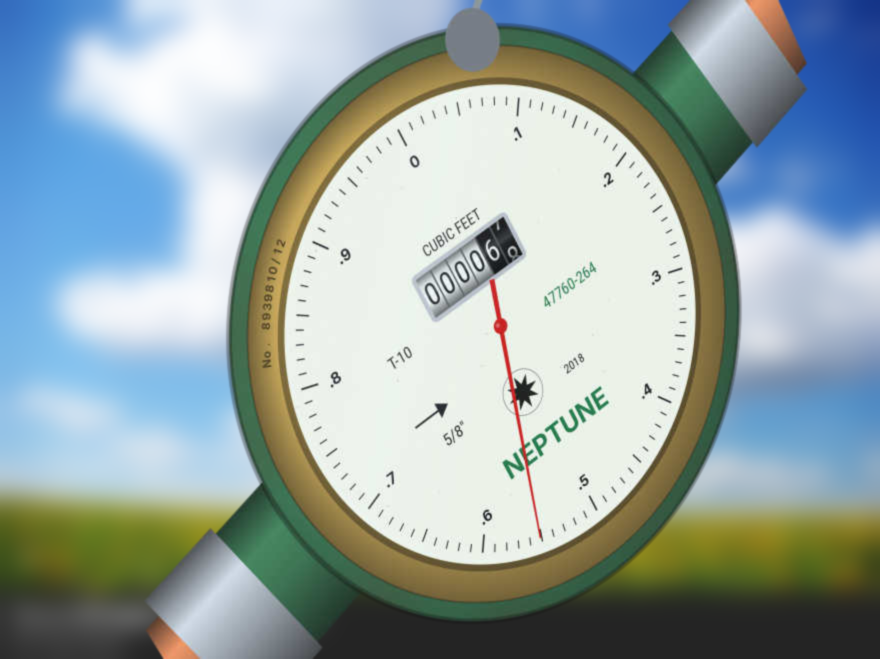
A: **67.55** ft³
